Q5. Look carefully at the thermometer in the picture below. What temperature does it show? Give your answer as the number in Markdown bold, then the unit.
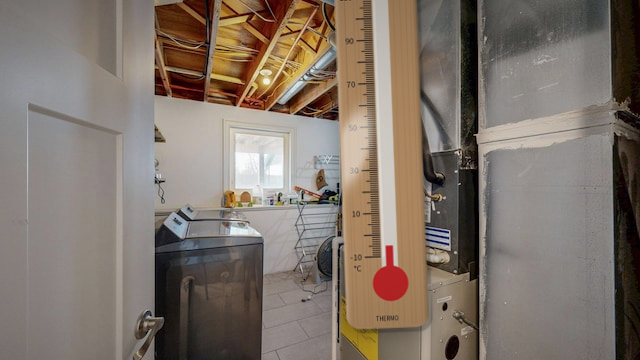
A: **-5** °C
